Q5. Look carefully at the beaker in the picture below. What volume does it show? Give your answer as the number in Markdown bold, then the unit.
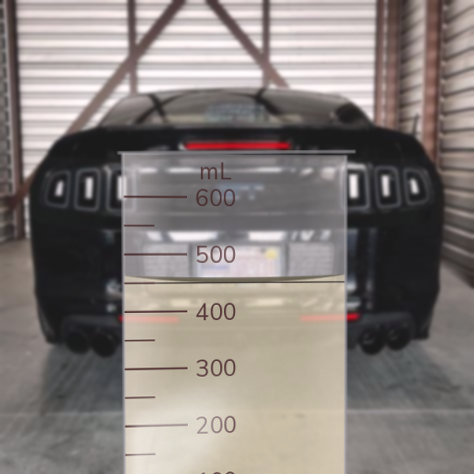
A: **450** mL
